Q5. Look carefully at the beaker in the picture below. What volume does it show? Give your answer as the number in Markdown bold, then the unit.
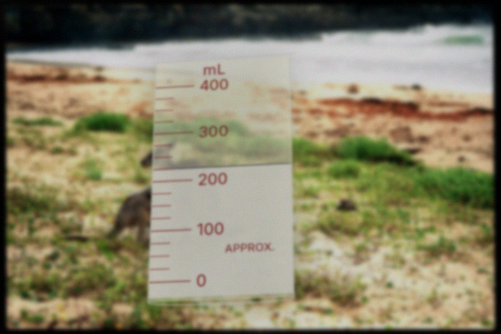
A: **225** mL
